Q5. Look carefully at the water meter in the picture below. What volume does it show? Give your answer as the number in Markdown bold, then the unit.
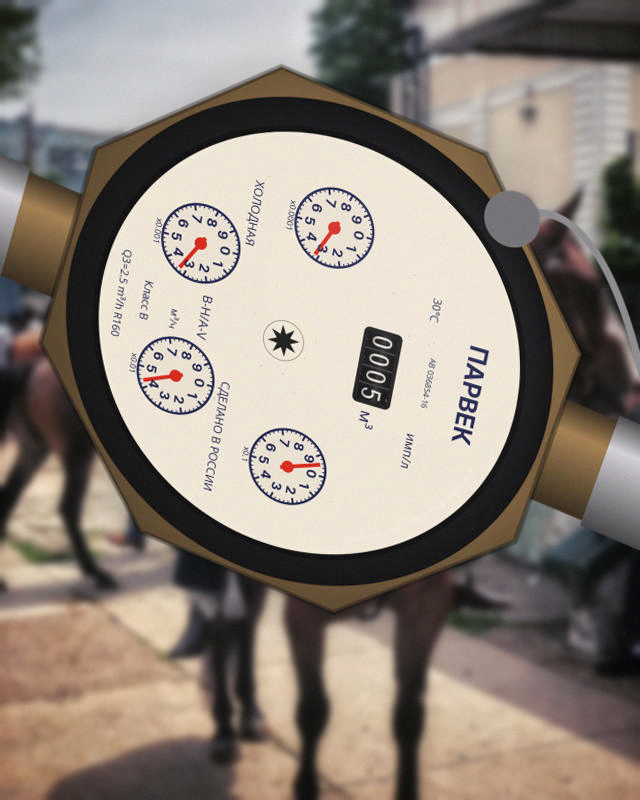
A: **4.9433** m³
